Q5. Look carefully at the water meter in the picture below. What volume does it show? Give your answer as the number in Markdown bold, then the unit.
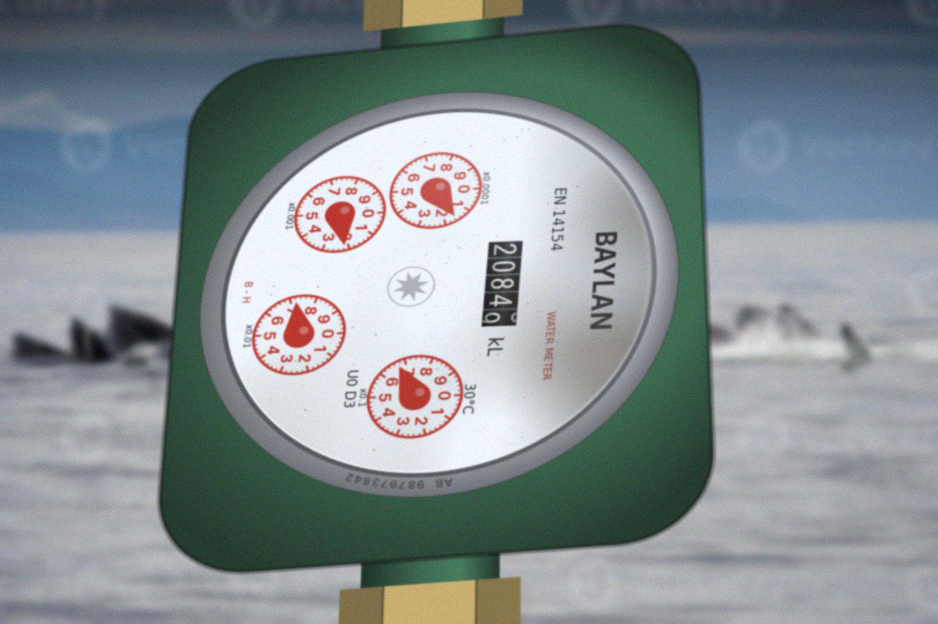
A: **20848.6721** kL
